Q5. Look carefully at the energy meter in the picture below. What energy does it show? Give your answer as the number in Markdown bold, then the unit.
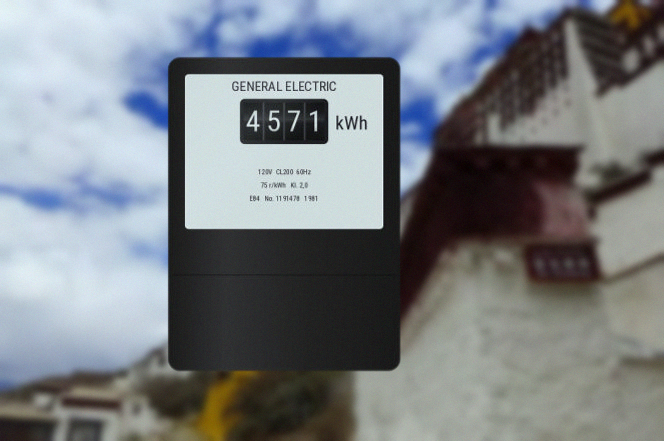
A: **4571** kWh
